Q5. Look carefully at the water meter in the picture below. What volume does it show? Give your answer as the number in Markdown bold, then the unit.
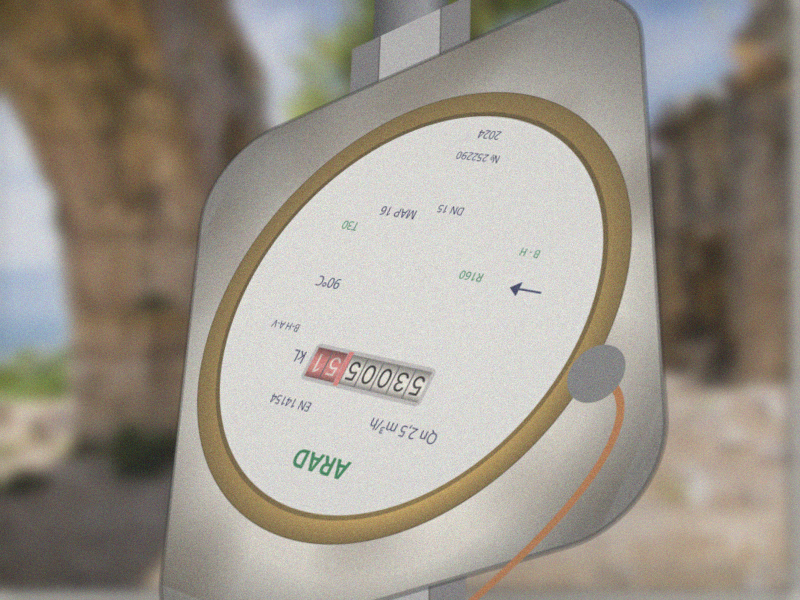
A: **53005.51** kL
